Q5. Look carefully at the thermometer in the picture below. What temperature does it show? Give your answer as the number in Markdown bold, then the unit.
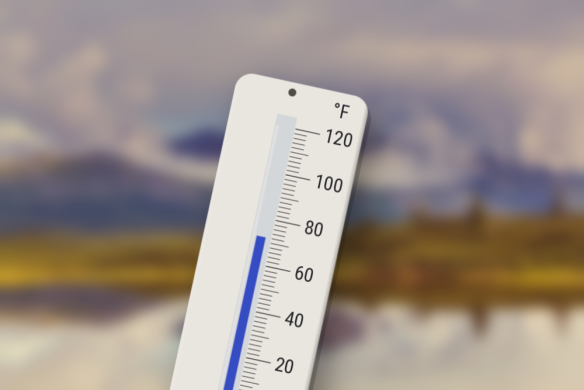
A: **72** °F
